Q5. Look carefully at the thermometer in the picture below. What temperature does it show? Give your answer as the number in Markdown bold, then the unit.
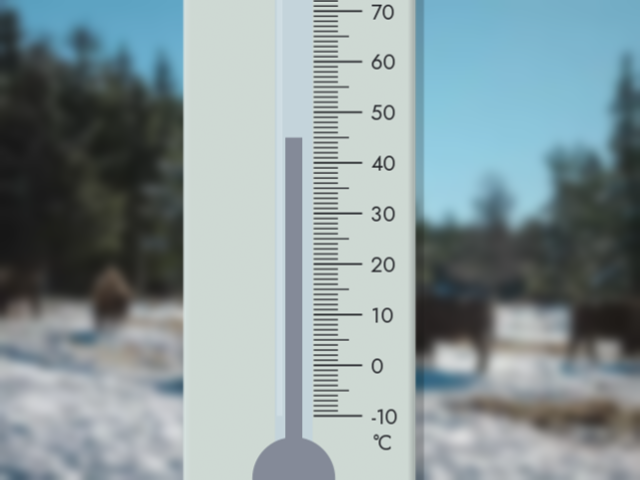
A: **45** °C
